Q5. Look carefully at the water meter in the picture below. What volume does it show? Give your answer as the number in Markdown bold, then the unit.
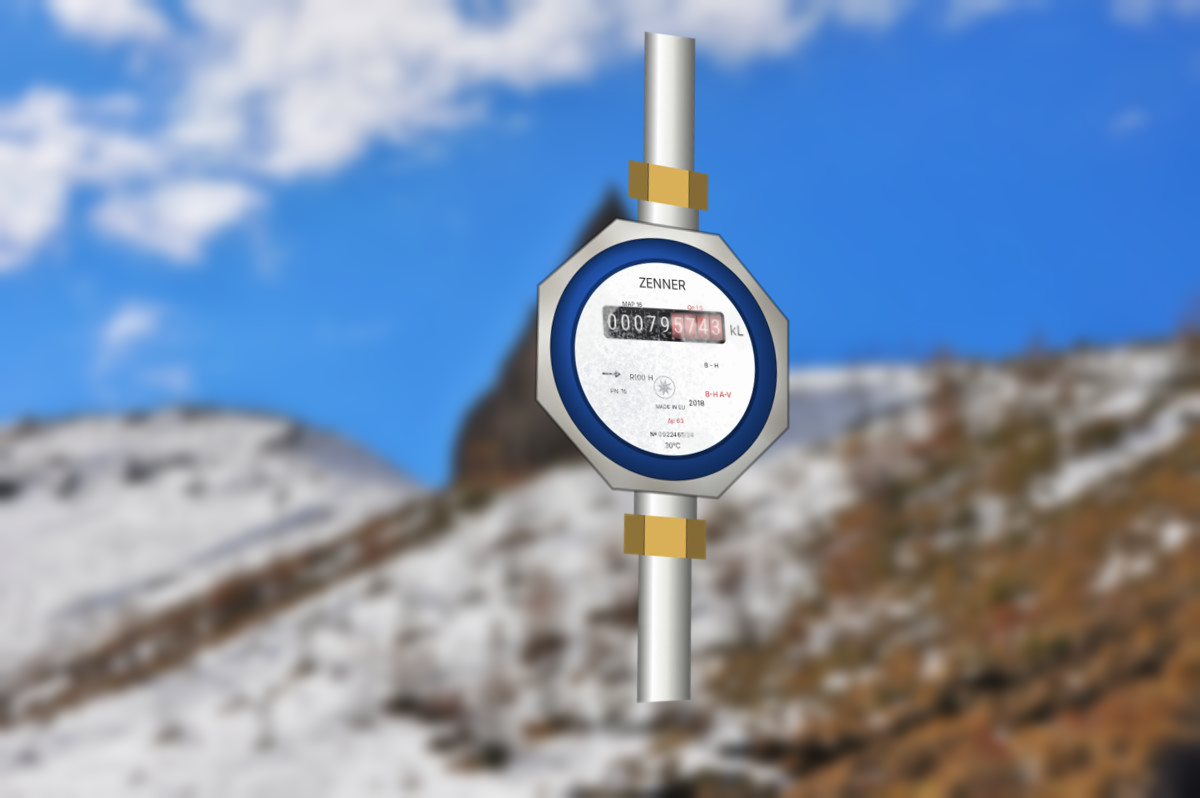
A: **79.5743** kL
